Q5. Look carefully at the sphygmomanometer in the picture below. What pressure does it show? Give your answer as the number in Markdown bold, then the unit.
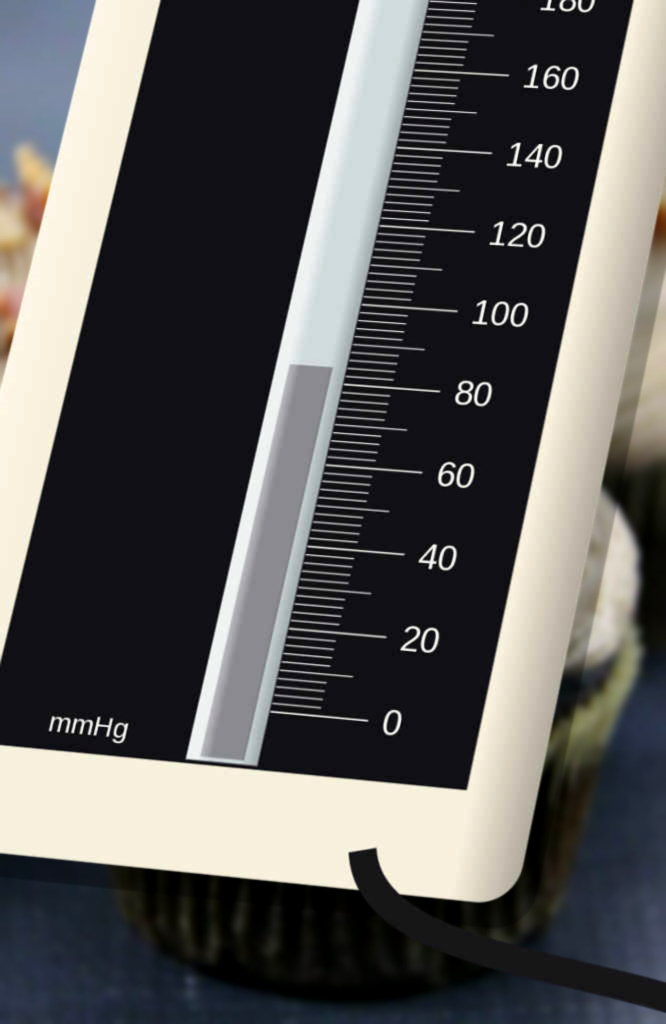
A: **84** mmHg
